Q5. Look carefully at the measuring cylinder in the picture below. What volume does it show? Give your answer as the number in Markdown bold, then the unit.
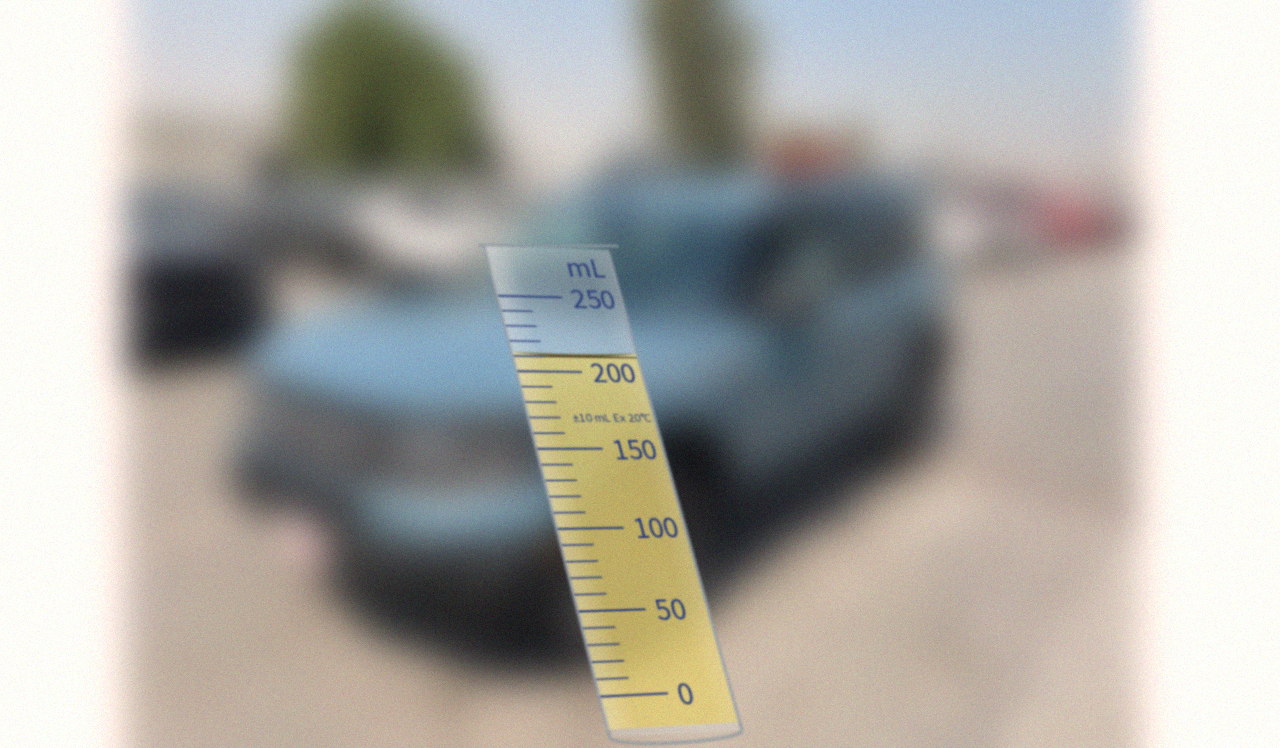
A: **210** mL
